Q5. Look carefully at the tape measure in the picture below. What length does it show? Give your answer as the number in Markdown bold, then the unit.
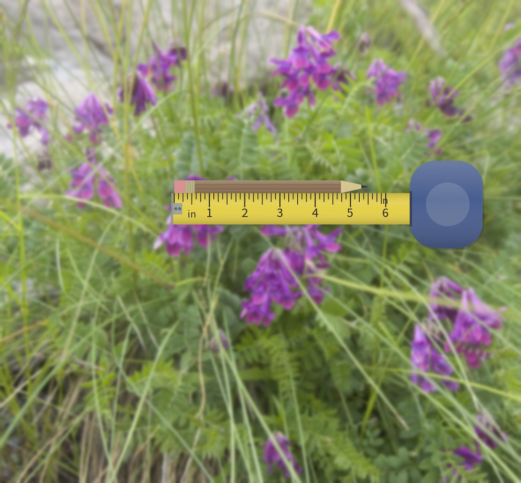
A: **5.5** in
